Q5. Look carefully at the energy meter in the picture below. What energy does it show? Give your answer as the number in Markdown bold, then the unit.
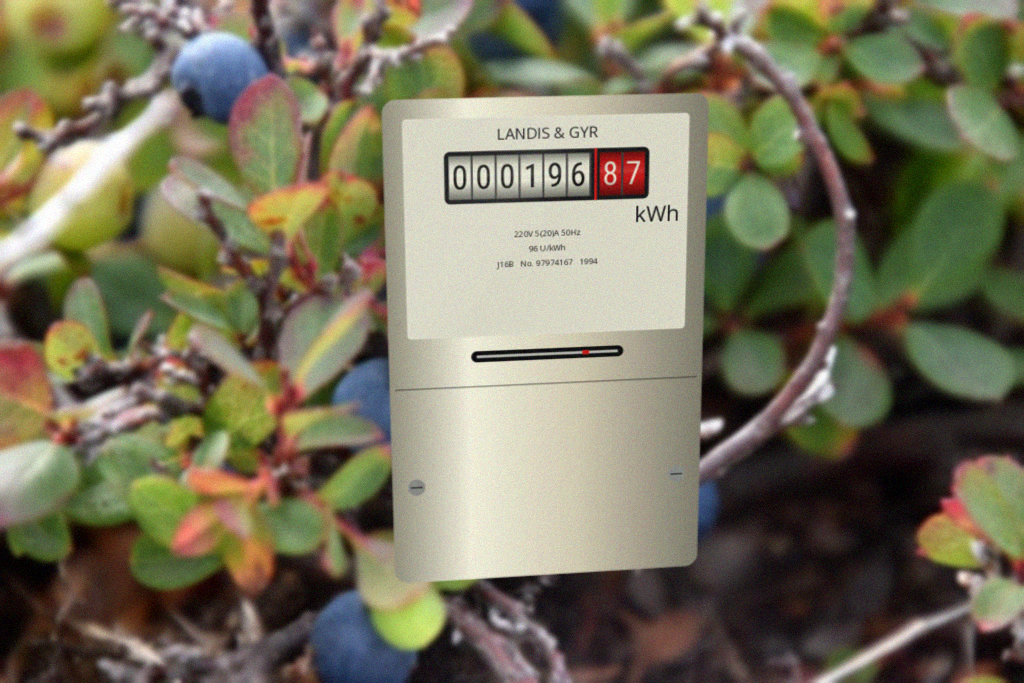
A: **196.87** kWh
